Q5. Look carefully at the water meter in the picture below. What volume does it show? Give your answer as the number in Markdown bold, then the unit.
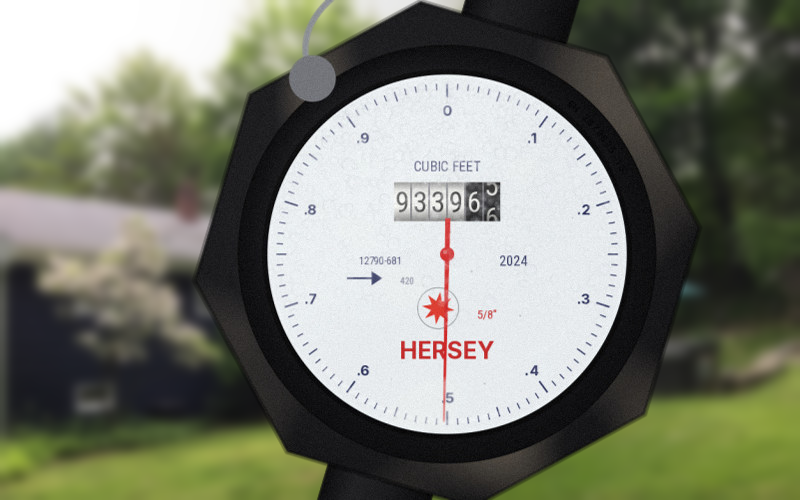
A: **933965.50** ft³
